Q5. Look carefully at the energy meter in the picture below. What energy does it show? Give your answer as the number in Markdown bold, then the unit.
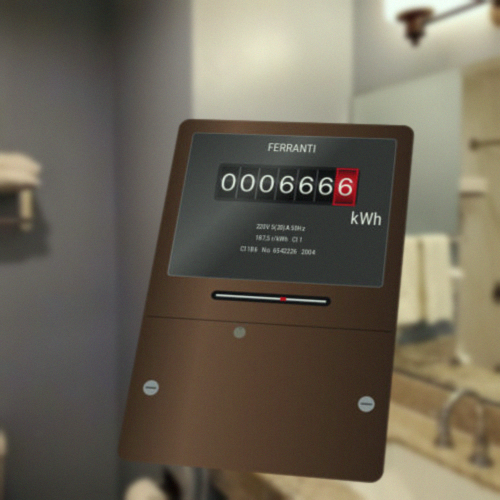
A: **666.6** kWh
